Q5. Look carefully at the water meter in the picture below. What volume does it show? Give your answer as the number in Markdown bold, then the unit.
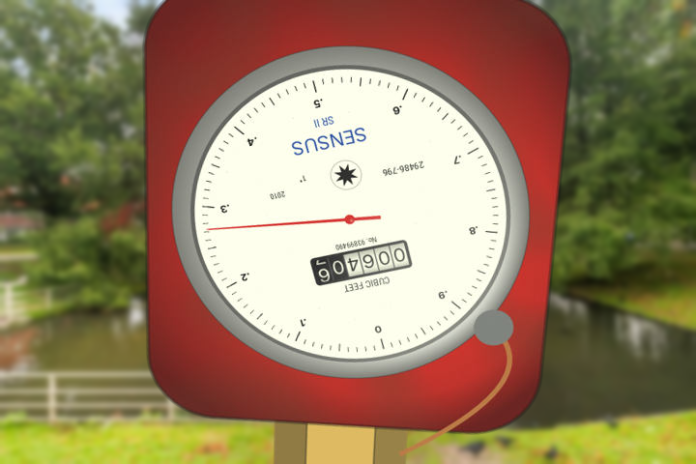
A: **6406.27** ft³
